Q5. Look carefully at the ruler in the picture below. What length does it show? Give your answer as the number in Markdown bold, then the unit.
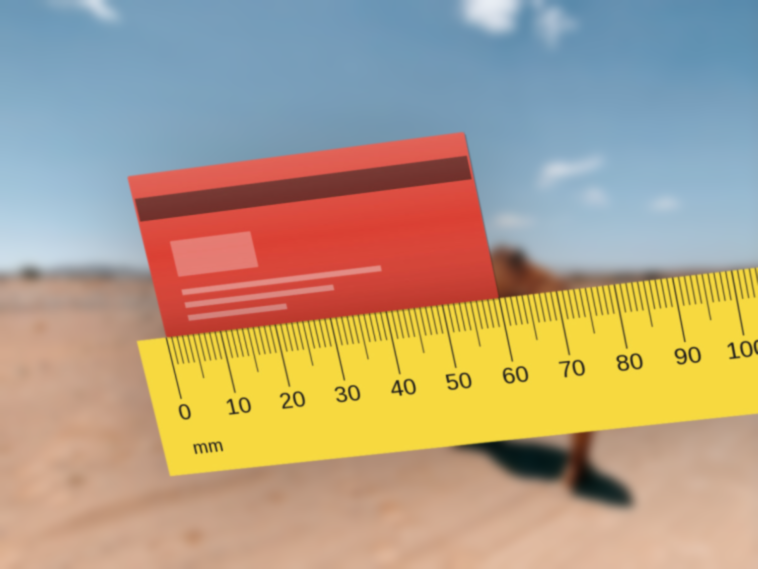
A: **60** mm
